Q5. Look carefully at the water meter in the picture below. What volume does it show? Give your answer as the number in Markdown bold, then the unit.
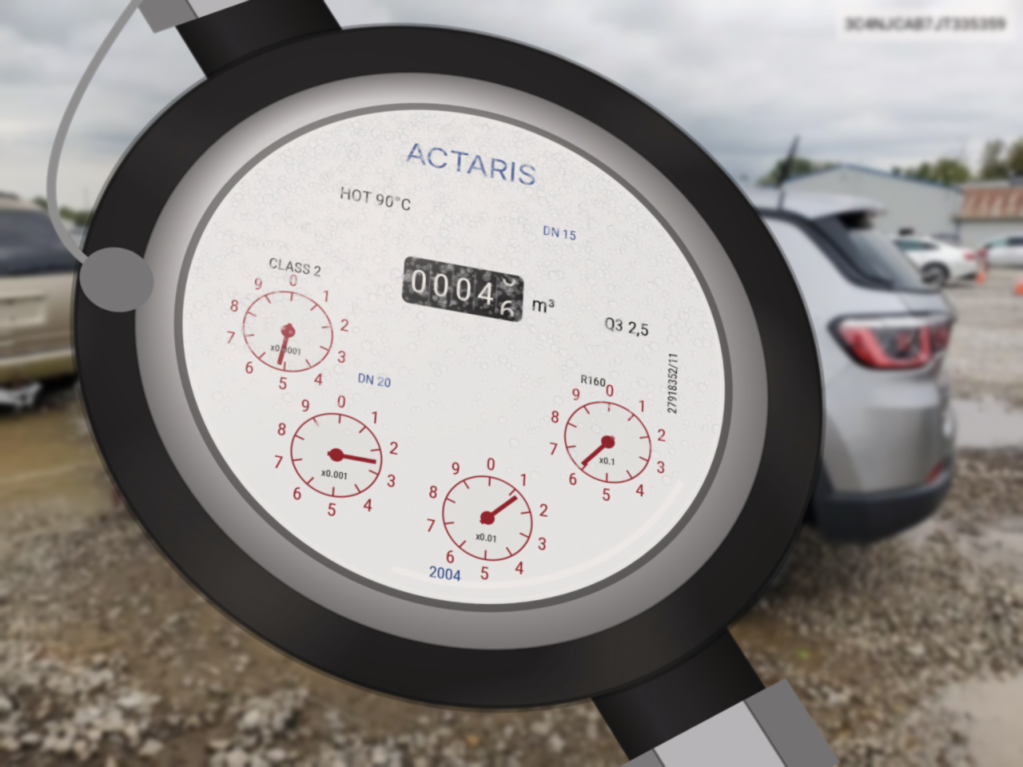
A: **45.6125** m³
